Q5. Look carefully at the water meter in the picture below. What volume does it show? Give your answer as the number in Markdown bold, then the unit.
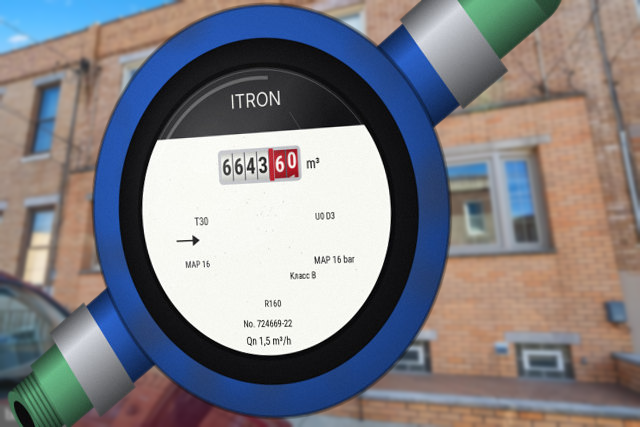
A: **6643.60** m³
